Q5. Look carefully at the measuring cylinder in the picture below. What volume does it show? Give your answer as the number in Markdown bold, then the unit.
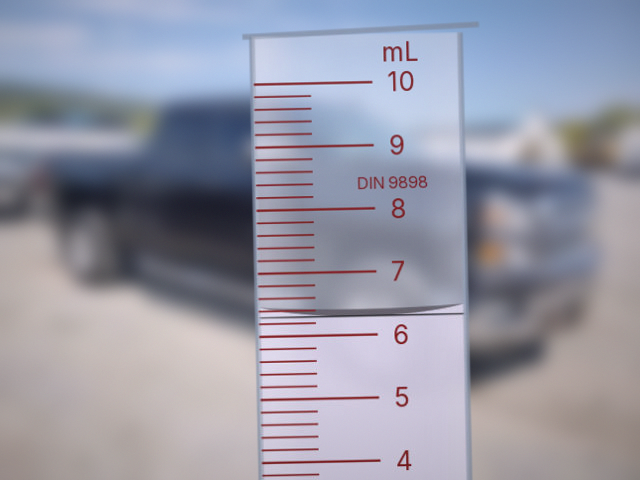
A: **6.3** mL
